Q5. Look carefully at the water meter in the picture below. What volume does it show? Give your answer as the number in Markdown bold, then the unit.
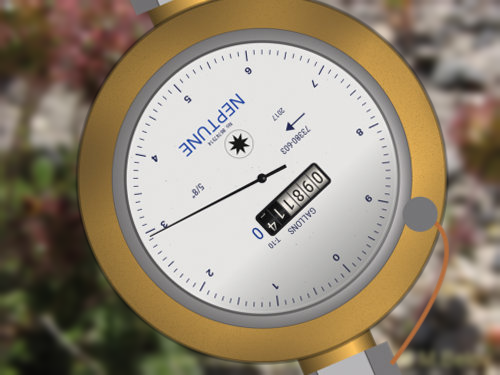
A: **981142.9** gal
